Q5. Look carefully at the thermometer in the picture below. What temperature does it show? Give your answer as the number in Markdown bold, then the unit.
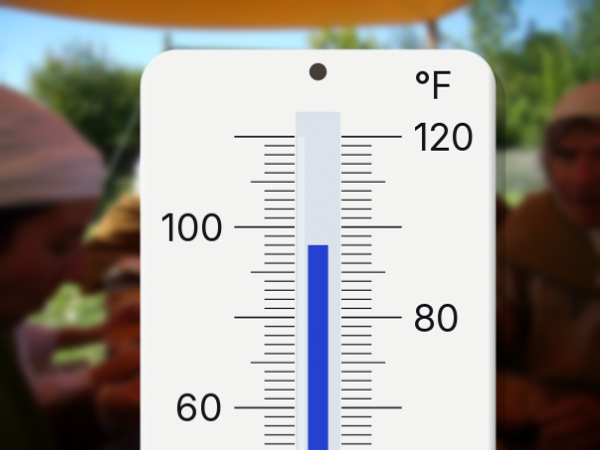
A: **96** °F
